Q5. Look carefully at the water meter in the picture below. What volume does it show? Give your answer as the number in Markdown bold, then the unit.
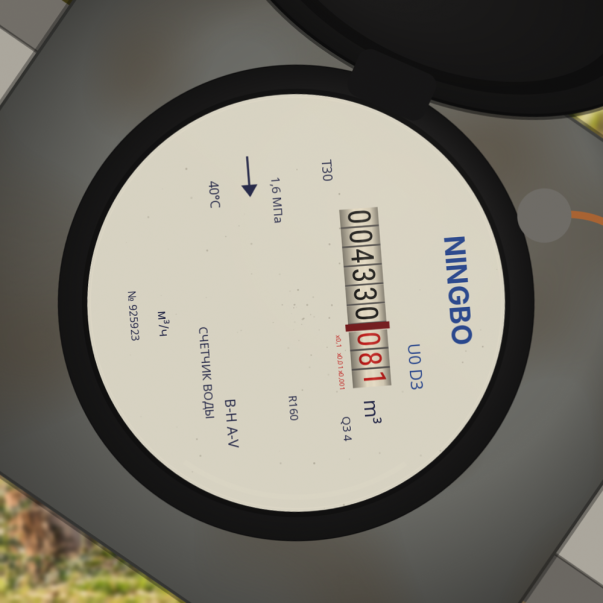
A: **4330.081** m³
